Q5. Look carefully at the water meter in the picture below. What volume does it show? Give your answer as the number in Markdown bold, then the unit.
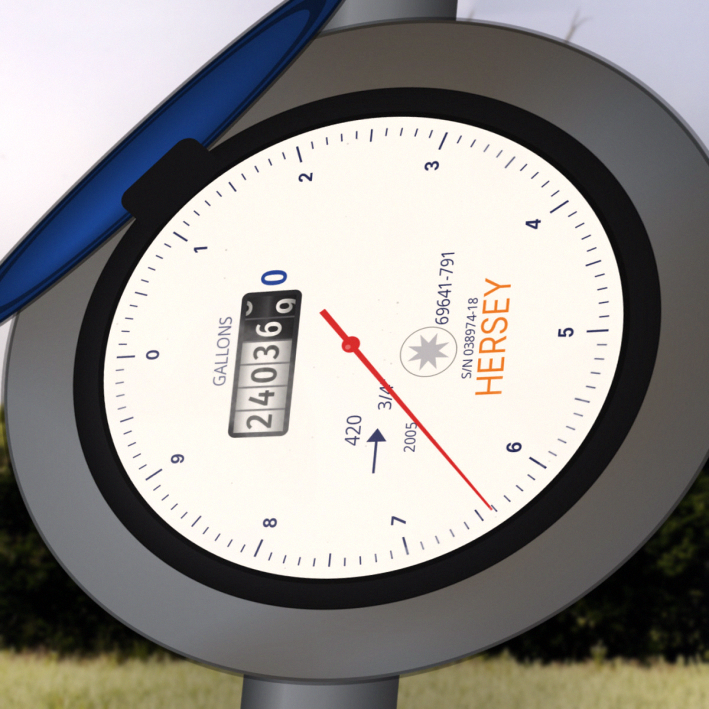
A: **2403686.4** gal
